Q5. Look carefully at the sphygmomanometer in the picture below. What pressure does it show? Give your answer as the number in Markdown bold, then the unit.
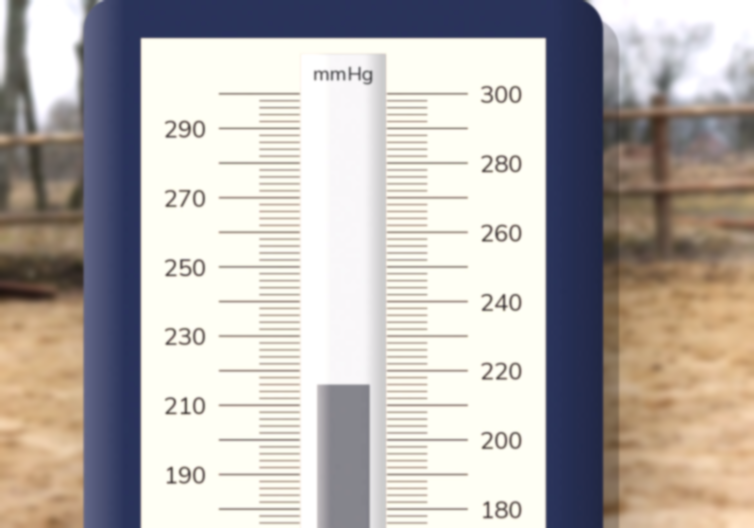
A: **216** mmHg
